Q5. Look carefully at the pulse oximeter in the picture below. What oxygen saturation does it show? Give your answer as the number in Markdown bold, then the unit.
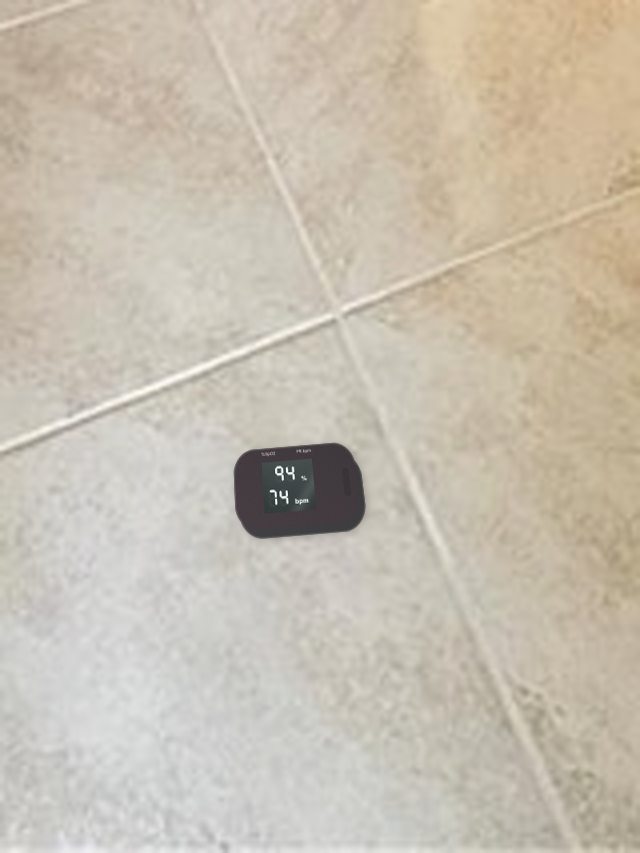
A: **94** %
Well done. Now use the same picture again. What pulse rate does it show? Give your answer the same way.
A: **74** bpm
